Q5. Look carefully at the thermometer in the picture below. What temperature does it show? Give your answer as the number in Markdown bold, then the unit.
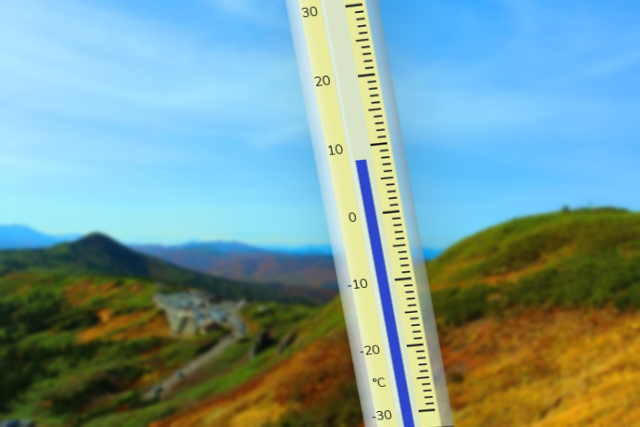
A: **8** °C
